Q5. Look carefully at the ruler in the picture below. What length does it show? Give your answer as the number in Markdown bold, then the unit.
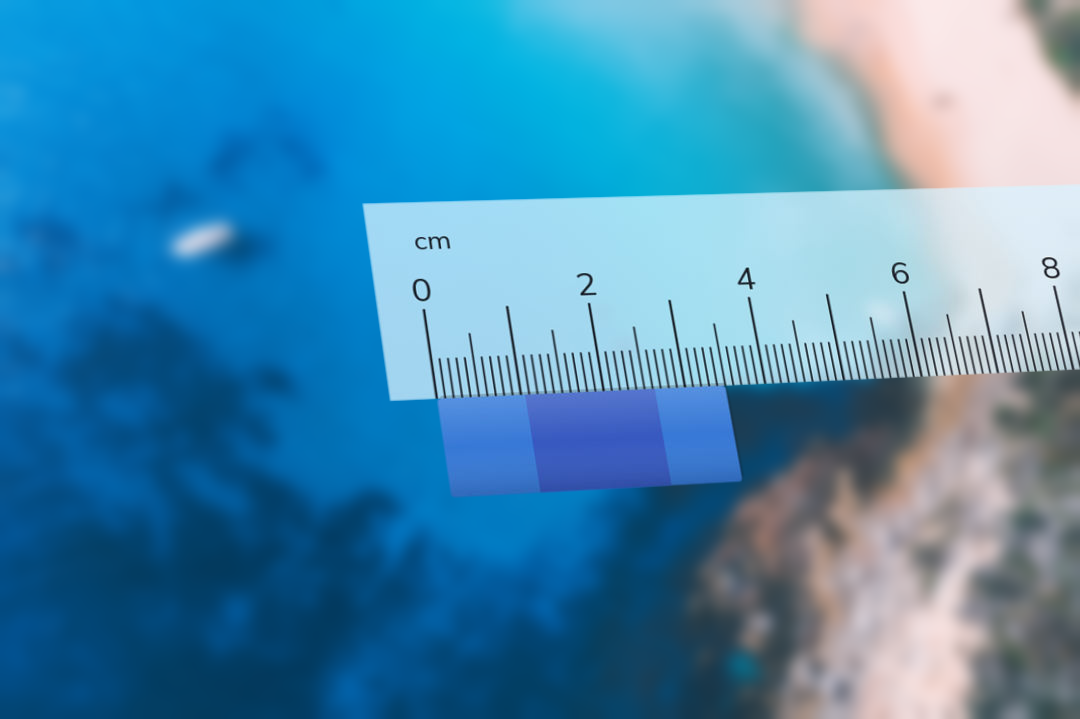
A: **3.5** cm
